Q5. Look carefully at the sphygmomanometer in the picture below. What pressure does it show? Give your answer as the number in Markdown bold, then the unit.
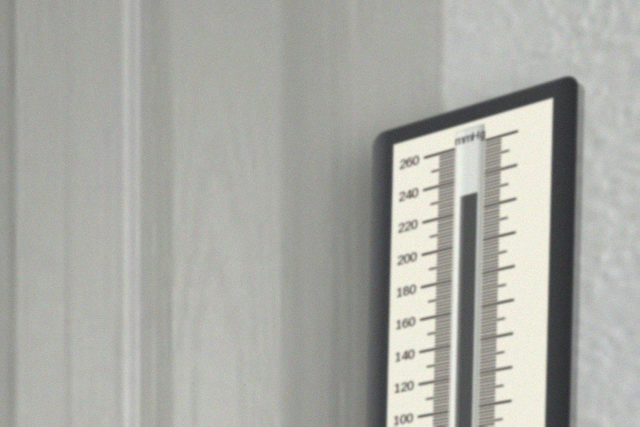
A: **230** mmHg
